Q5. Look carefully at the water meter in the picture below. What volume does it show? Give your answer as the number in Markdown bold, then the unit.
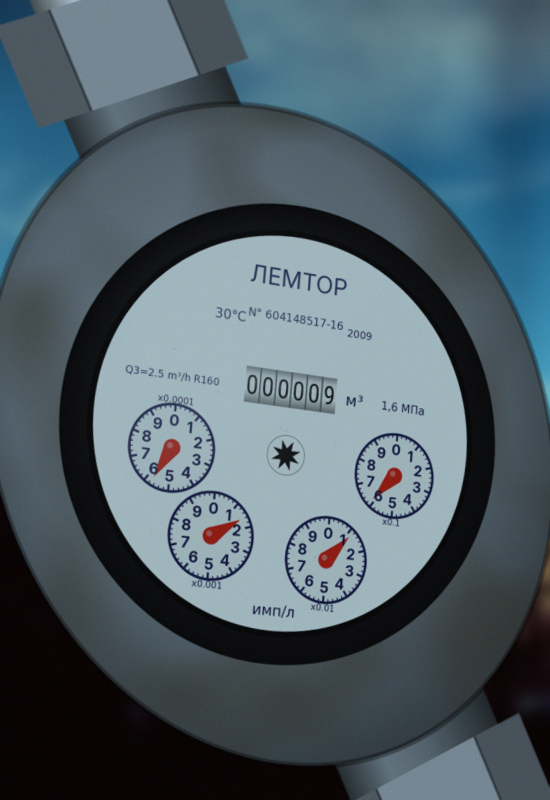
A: **9.6115** m³
